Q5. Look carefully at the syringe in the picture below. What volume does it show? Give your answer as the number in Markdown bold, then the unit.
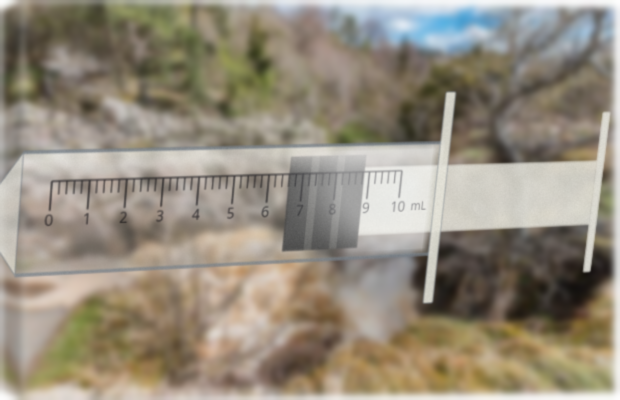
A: **6.6** mL
